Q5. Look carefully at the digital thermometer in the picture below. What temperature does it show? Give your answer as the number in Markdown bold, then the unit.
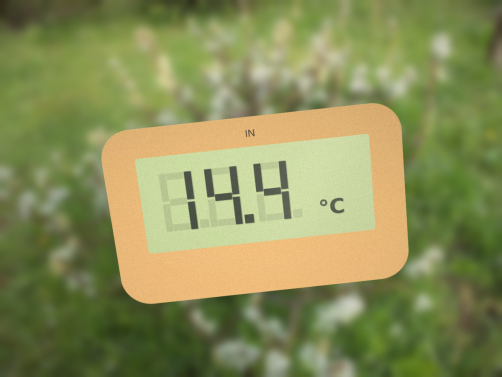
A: **14.4** °C
